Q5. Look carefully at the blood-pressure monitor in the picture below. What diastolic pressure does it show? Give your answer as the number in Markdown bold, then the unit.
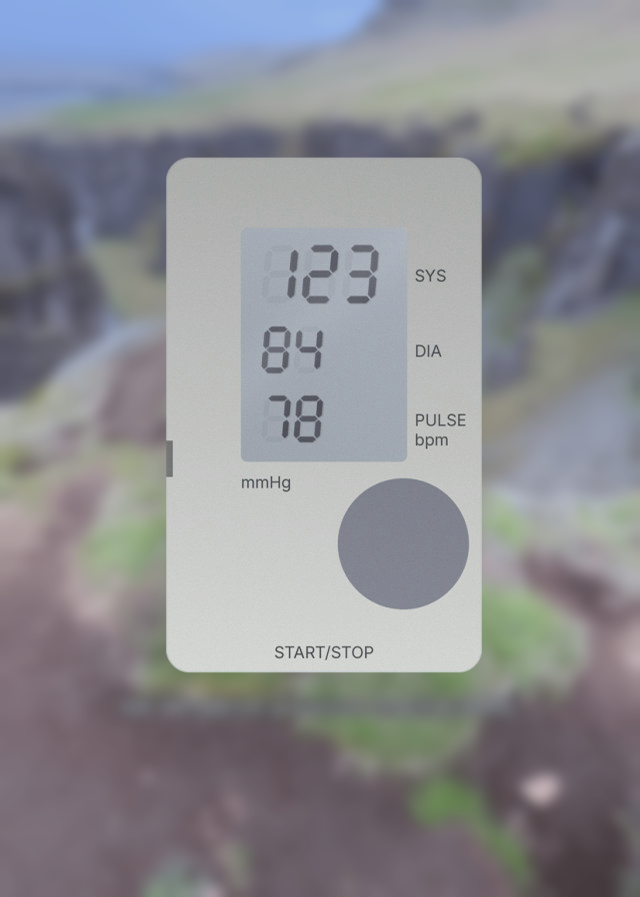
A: **84** mmHg
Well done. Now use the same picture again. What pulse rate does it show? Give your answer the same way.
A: **78** bpm
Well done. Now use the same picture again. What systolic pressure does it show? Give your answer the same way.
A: **123** mmHg
